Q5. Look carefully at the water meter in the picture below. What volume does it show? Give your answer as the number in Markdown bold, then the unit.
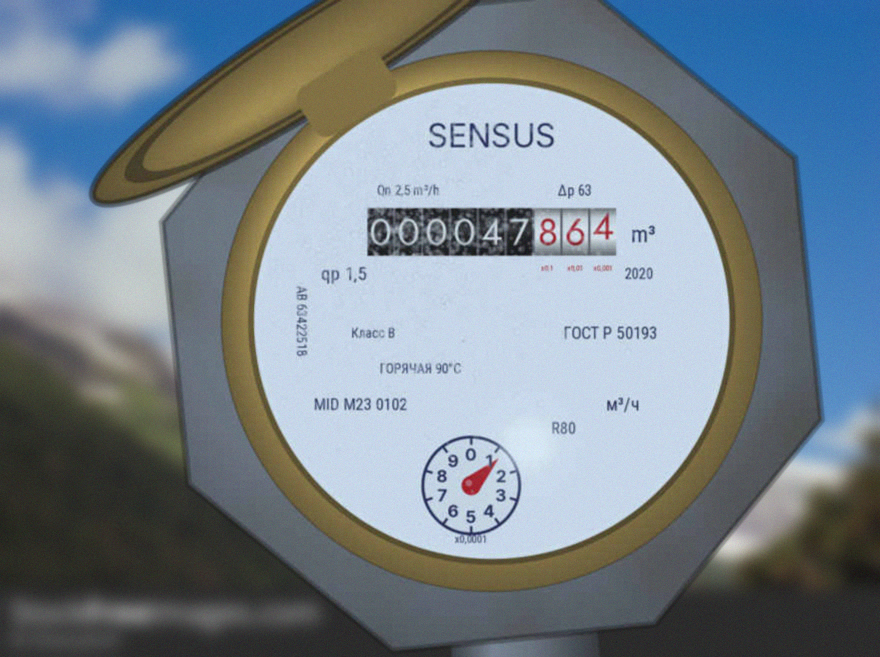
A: **47.8641** m³
